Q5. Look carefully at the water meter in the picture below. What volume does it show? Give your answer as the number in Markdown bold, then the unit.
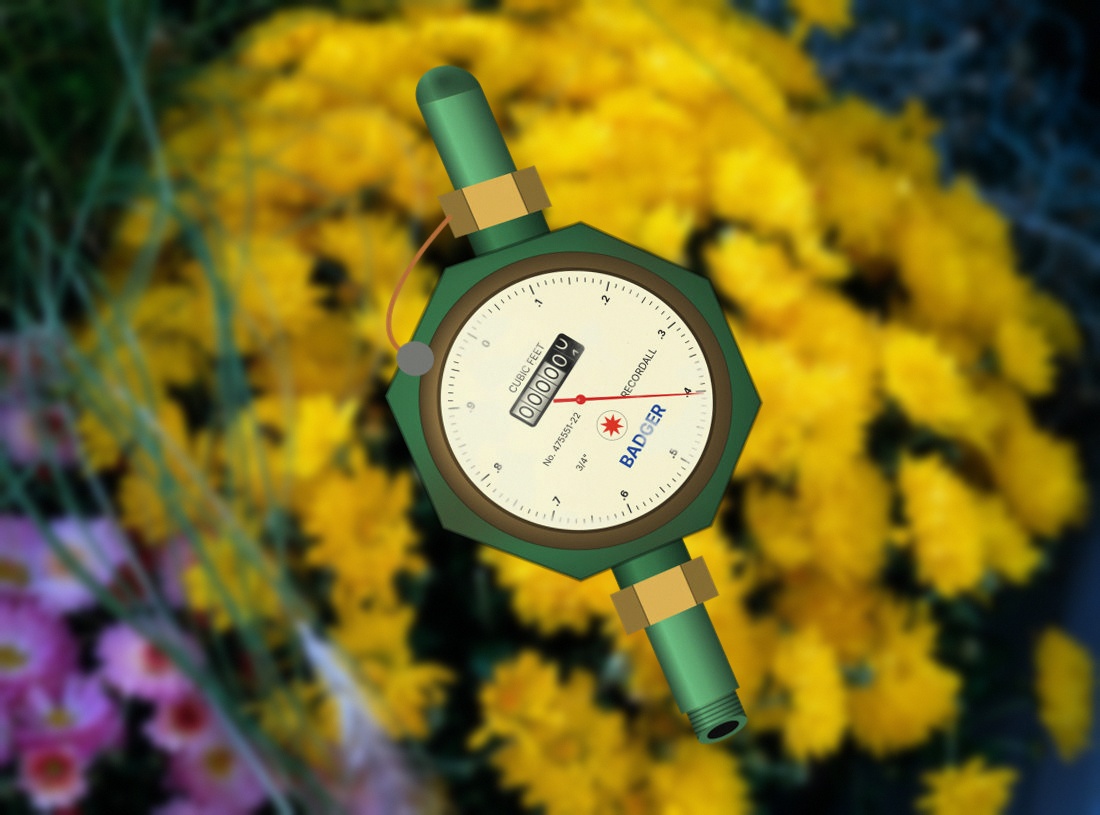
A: **0.40** ft³
